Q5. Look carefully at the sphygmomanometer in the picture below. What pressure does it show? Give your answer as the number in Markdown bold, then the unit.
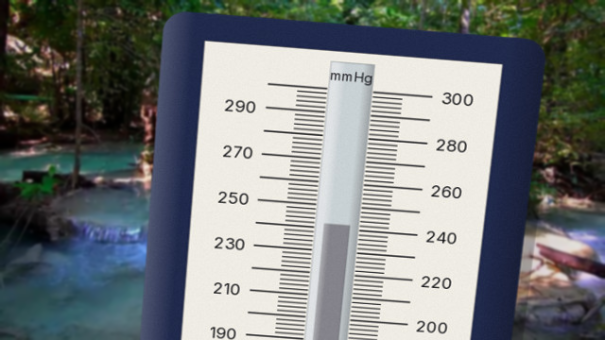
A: **242** mmHg
